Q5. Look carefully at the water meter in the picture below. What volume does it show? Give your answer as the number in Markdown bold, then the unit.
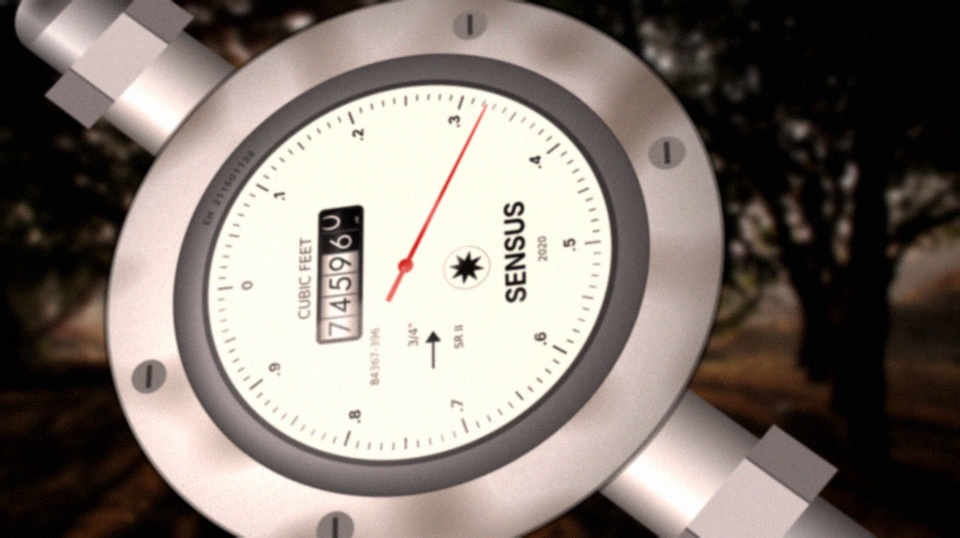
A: **745960.32** ft³
